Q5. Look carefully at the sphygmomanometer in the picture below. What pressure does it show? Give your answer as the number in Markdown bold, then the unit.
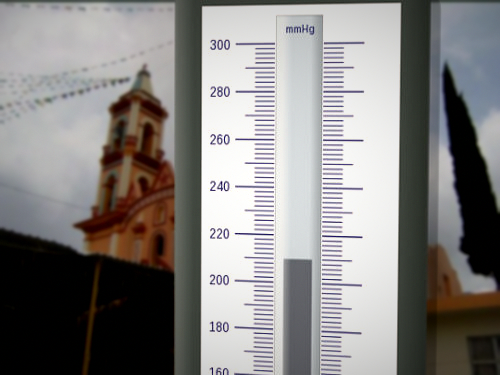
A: **210** mmHg
